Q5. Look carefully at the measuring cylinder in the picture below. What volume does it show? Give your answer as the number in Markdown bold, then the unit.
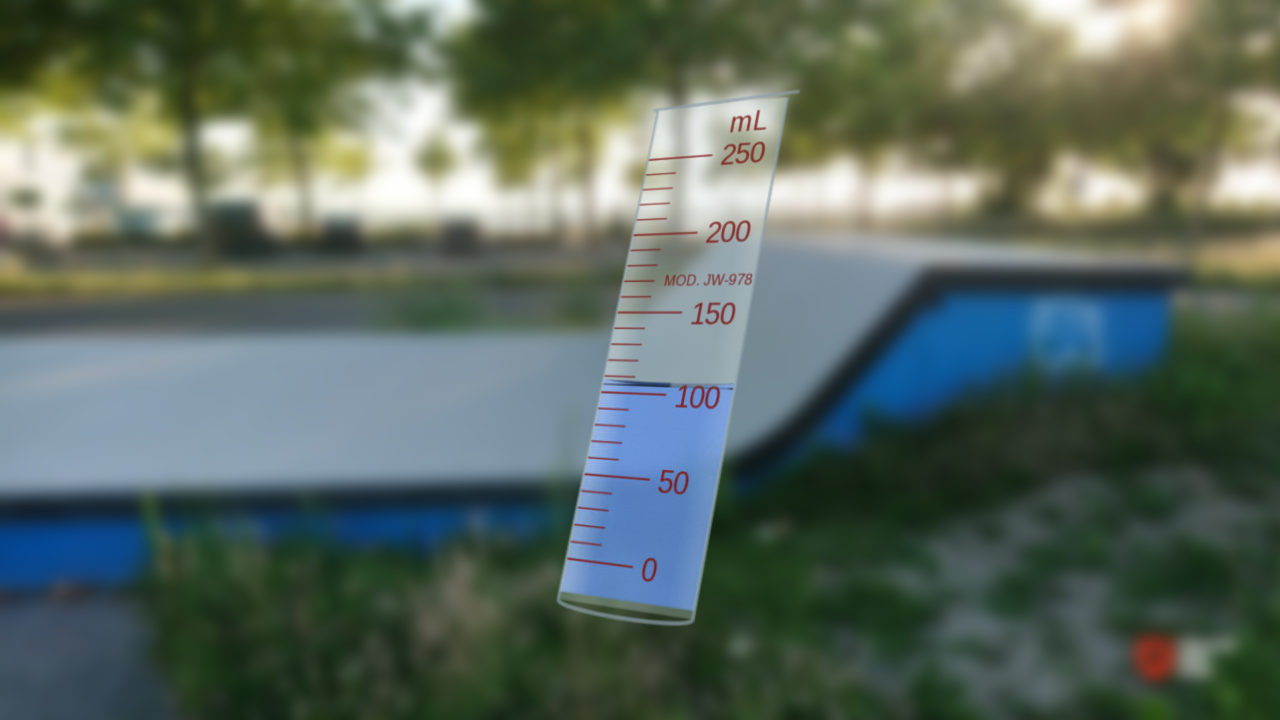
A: **105** mL
